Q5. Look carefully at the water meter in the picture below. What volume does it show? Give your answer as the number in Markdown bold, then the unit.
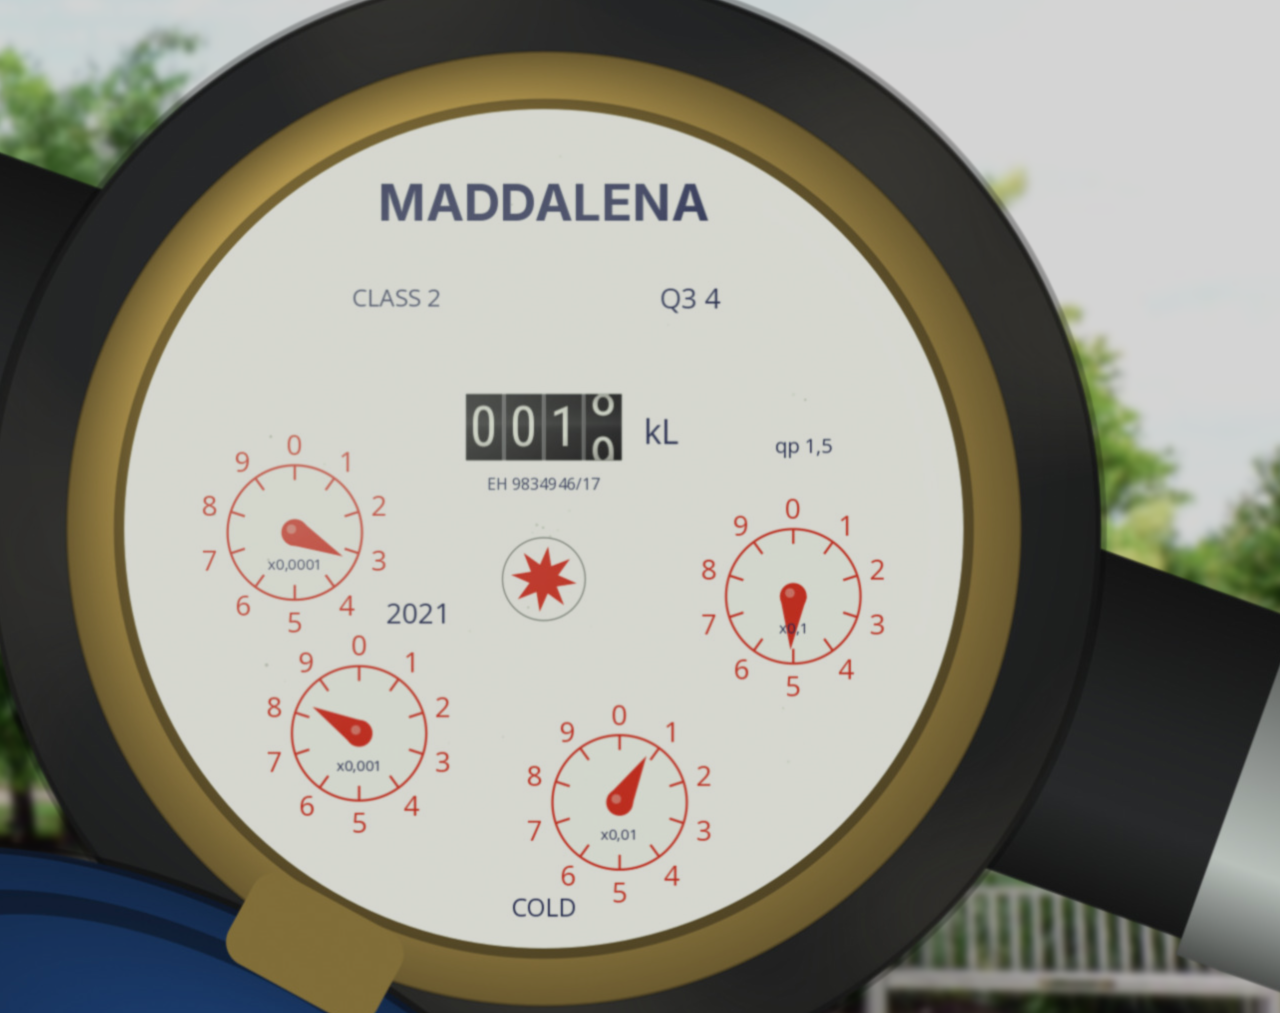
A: **18.5083** kL
